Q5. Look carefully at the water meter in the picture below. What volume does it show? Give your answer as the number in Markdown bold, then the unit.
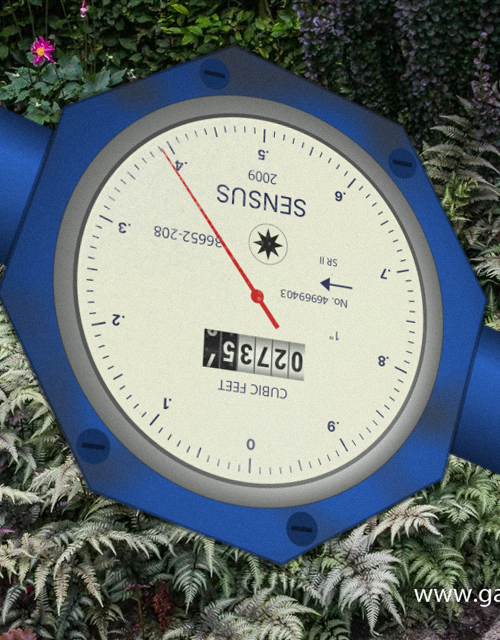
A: **27357.39** ft³
